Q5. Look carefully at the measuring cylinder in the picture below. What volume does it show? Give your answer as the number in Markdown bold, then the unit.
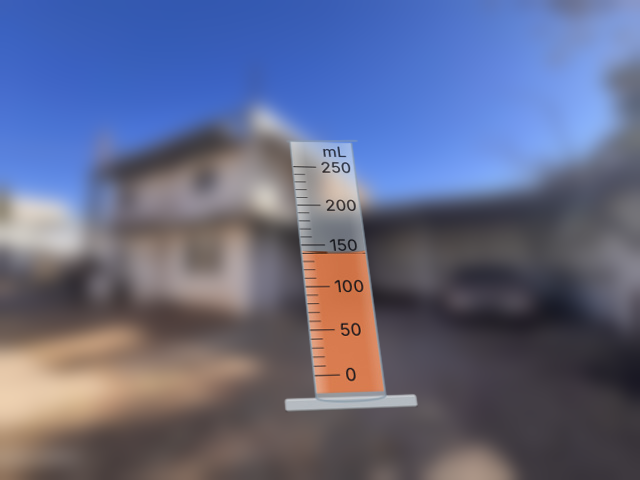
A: **140** mL
